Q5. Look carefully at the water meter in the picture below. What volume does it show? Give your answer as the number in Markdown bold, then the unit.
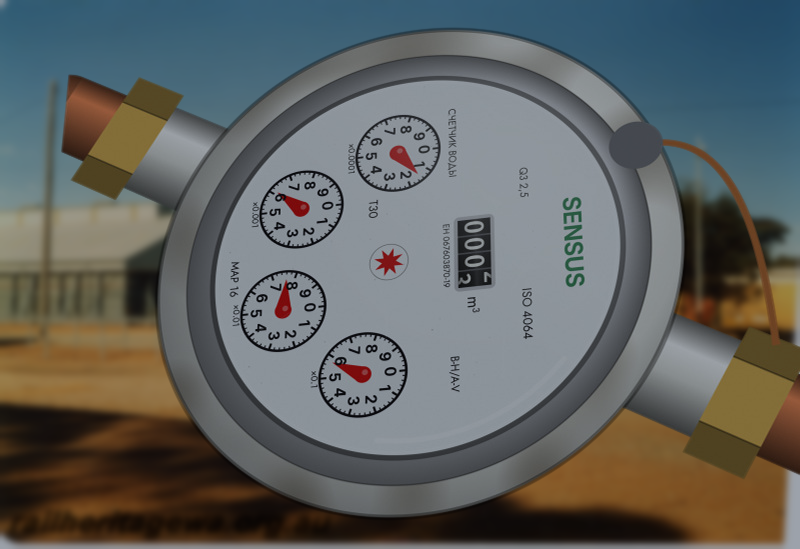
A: **2.5761** m³
